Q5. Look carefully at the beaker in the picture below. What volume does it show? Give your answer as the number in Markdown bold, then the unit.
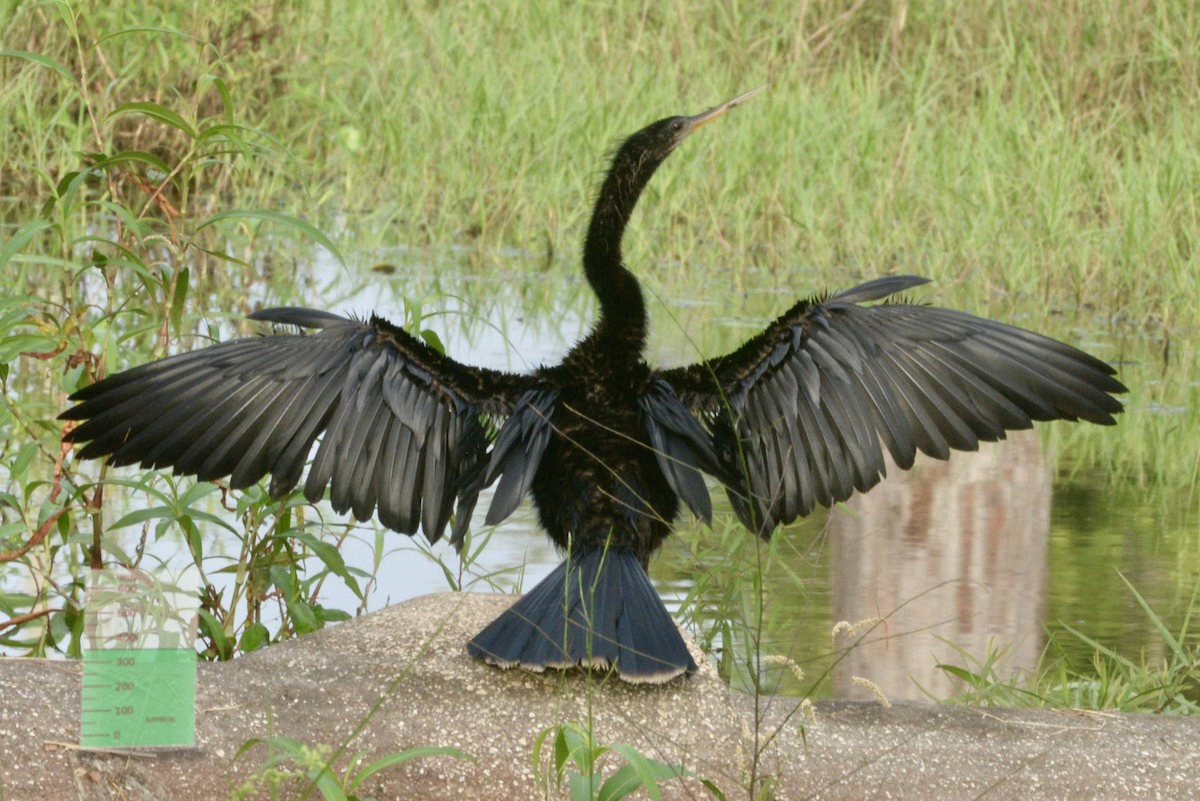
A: **350** mL
